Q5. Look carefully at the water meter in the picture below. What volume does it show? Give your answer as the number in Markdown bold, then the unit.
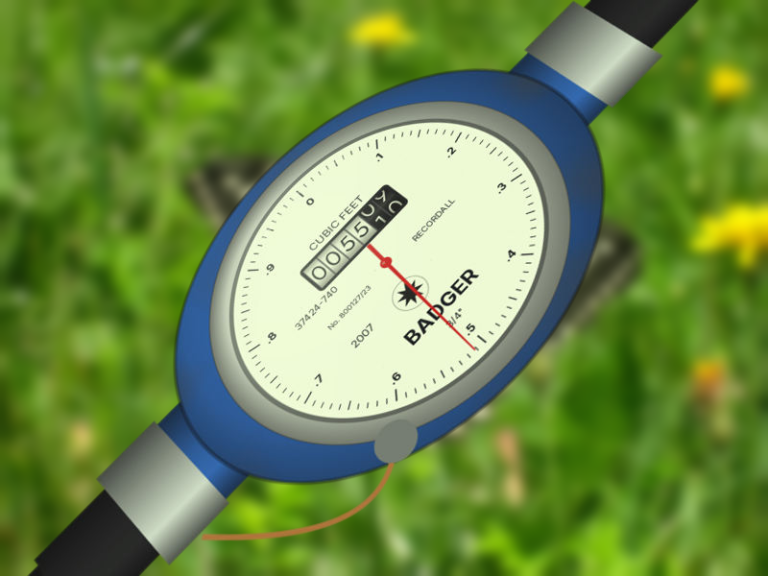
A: **5509.51** ft³
